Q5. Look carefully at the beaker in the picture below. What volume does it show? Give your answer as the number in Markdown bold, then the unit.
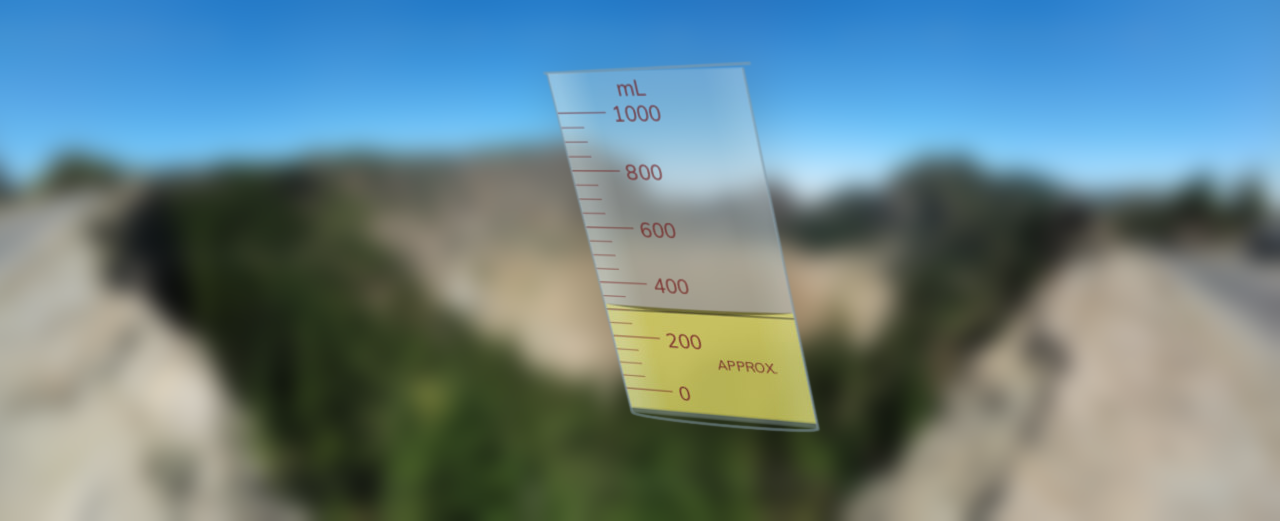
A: **300** mL
